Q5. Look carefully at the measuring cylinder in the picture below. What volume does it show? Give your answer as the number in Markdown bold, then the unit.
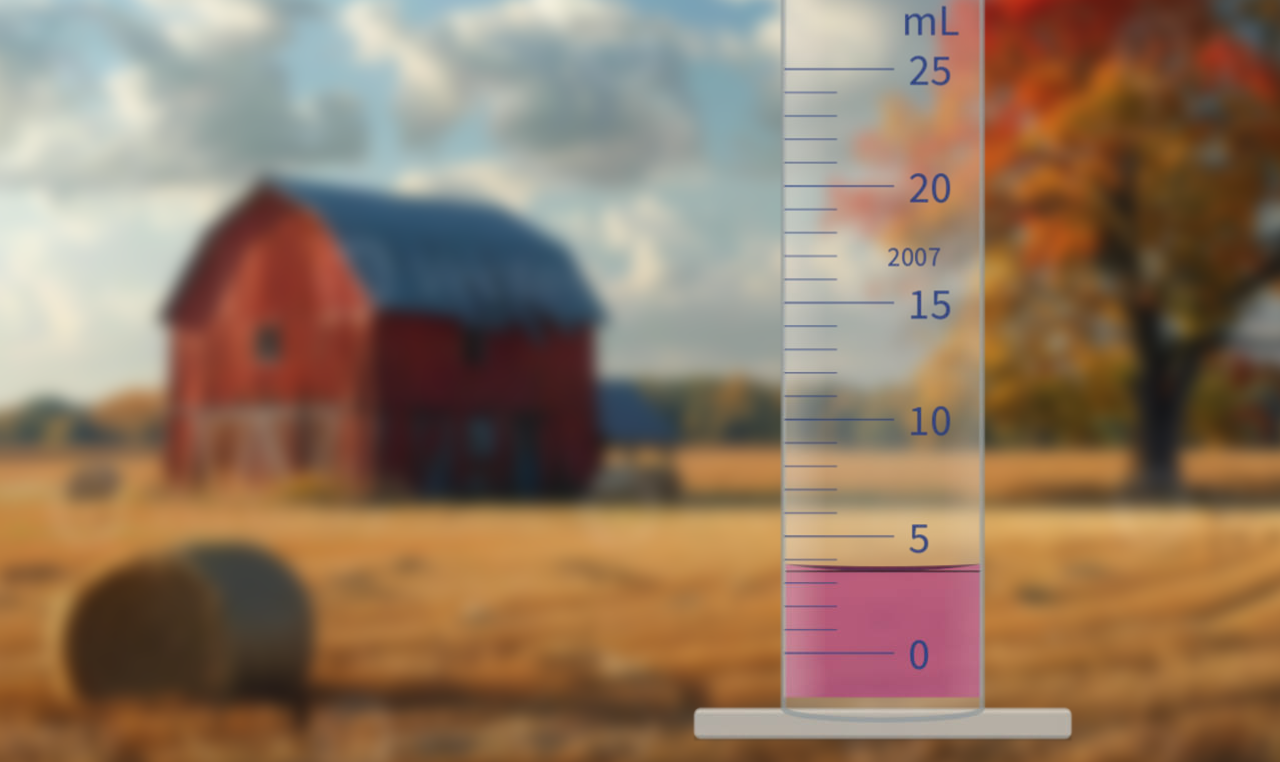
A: **3.5** mL
